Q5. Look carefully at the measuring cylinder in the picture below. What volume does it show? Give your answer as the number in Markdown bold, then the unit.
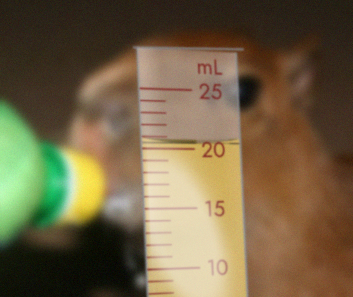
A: **20.5** mL
